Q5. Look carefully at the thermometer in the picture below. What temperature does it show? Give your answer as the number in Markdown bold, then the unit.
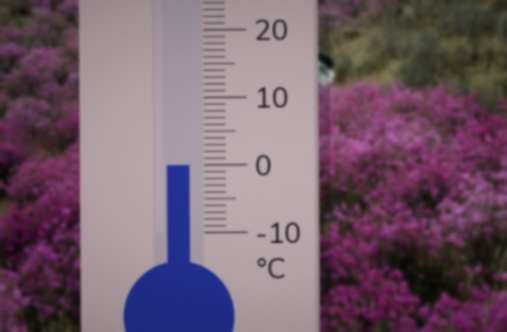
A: **0** °C
